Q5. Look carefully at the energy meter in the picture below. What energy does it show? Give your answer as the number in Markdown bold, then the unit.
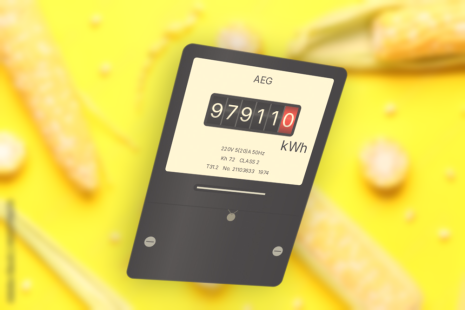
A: **97911.0** kWh
